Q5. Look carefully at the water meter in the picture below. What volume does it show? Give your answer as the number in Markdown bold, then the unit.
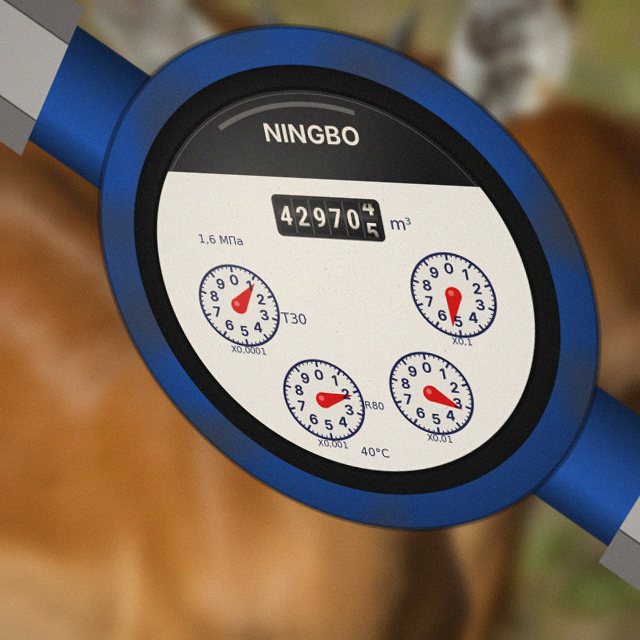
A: **429704.5321** m³
